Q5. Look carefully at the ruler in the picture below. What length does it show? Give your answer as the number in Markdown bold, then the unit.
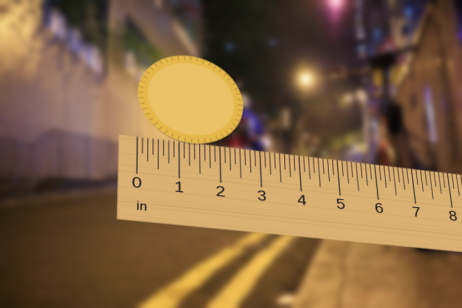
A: **2.625** in
